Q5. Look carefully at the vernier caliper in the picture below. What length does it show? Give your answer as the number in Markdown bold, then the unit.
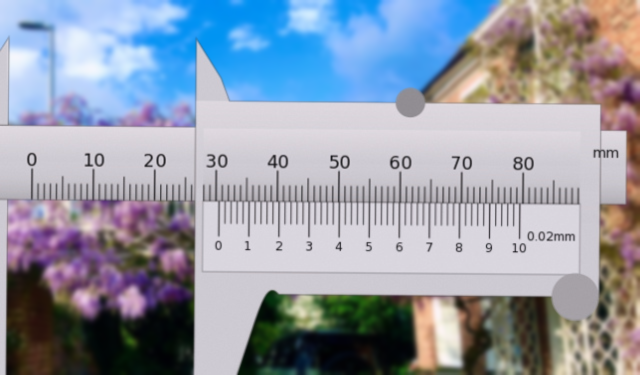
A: **30.5** mm
